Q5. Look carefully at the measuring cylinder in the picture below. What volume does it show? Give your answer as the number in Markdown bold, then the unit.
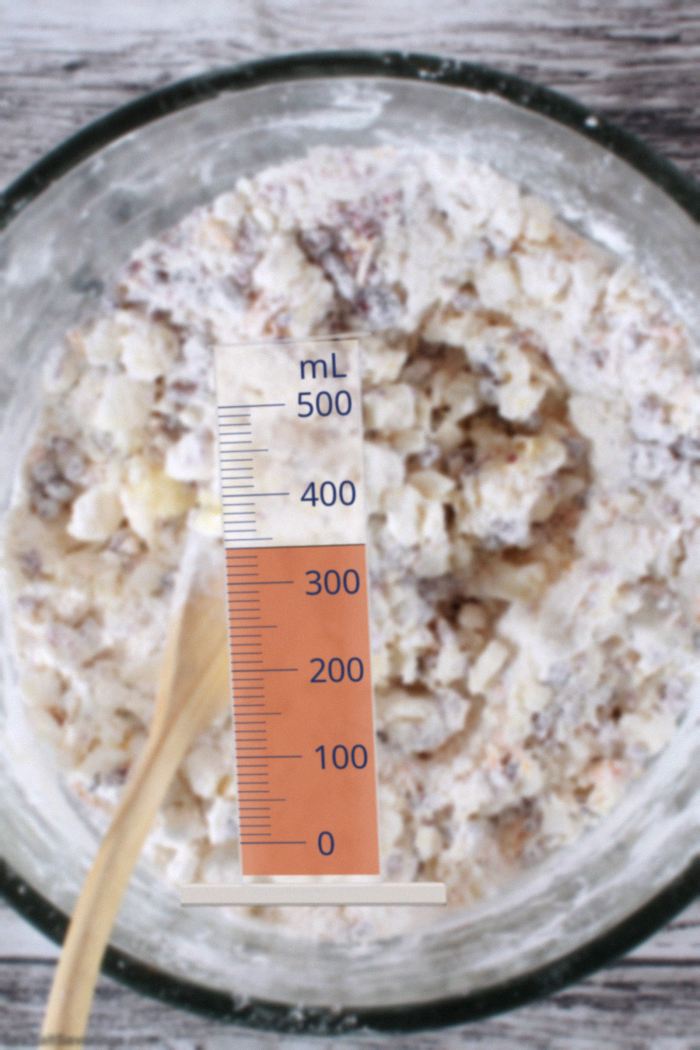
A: **340** mL
